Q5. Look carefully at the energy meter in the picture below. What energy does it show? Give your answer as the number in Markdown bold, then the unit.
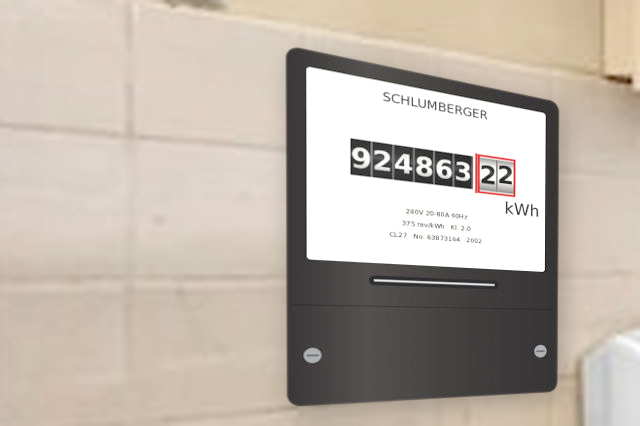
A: **924863.22** kWh
